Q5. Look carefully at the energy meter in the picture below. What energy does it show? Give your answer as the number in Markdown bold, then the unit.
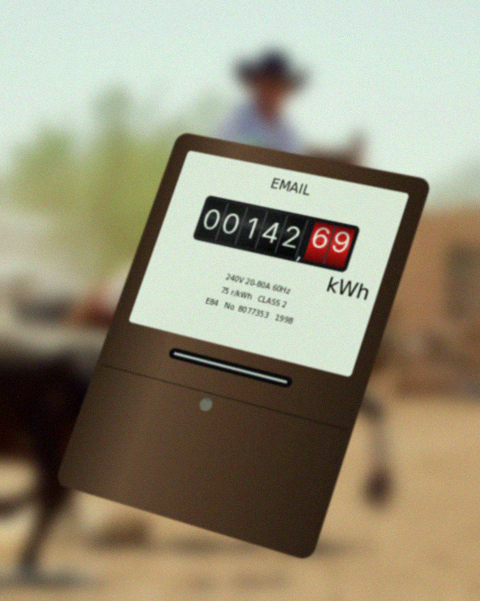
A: **142.69** kWh
